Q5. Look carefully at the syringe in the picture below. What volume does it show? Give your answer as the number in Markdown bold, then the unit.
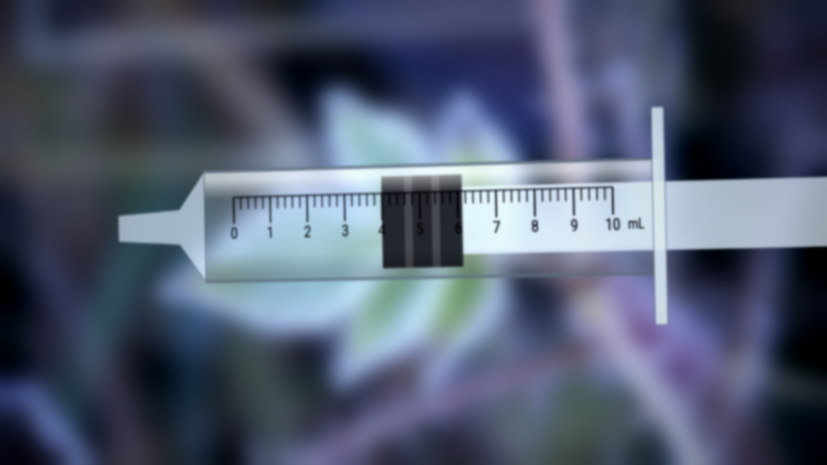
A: **4** mL
